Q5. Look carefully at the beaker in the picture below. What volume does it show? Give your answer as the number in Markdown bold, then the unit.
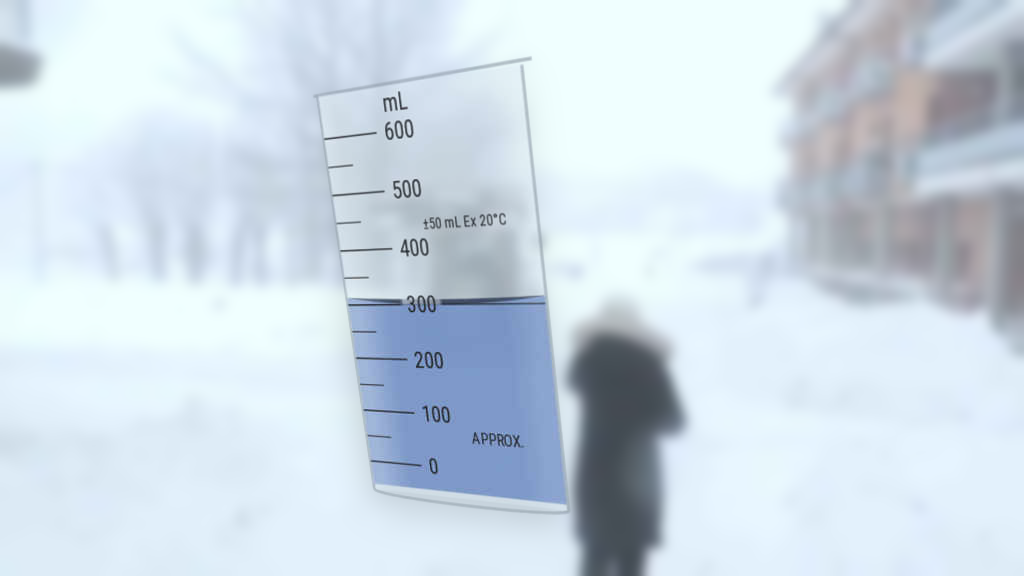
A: **300** mL
